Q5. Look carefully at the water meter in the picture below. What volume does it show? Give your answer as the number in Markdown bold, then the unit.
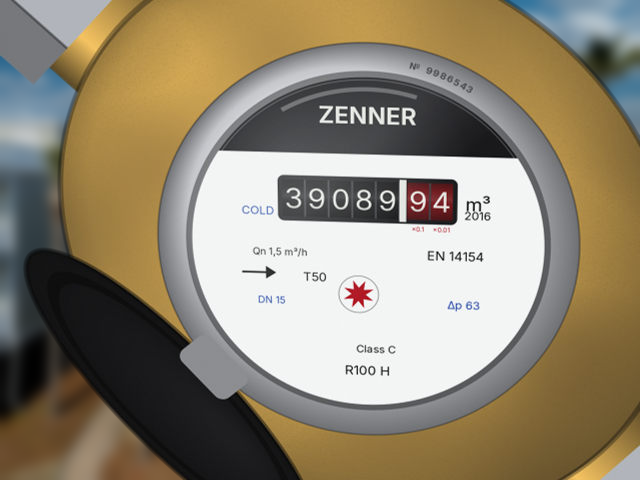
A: **39089.94** m³
